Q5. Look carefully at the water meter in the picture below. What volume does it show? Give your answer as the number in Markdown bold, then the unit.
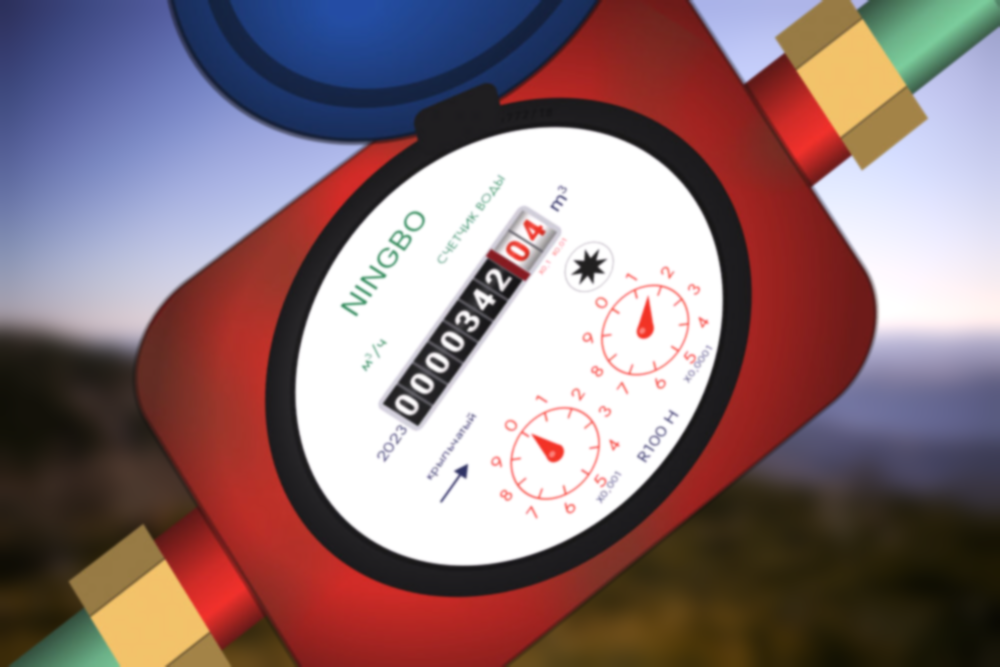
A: **342.0401** m³
